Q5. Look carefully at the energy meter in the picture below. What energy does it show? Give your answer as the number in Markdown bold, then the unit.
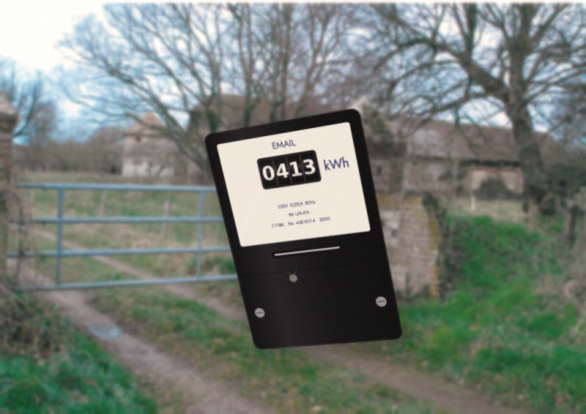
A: **413** kWh
